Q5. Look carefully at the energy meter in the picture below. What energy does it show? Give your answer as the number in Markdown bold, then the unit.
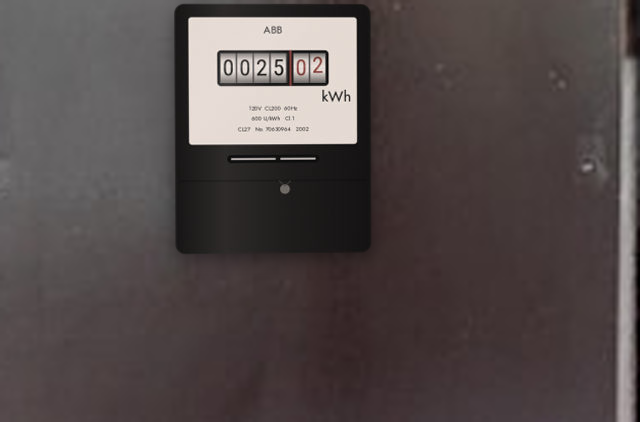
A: **25.02** kWh
